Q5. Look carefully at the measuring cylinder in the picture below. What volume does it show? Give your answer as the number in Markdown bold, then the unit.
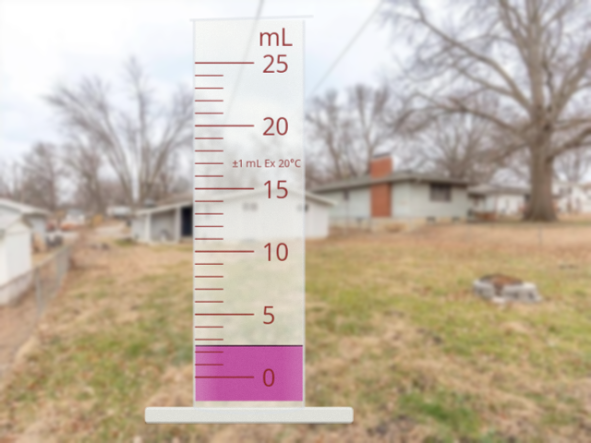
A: **2.5** mL
